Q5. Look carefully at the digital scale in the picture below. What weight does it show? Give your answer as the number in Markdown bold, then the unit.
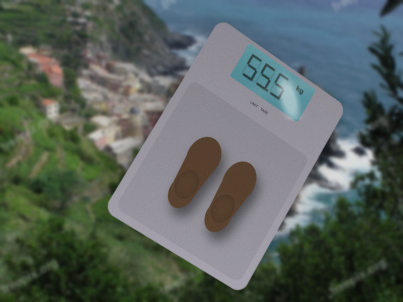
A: **55.5** kg
